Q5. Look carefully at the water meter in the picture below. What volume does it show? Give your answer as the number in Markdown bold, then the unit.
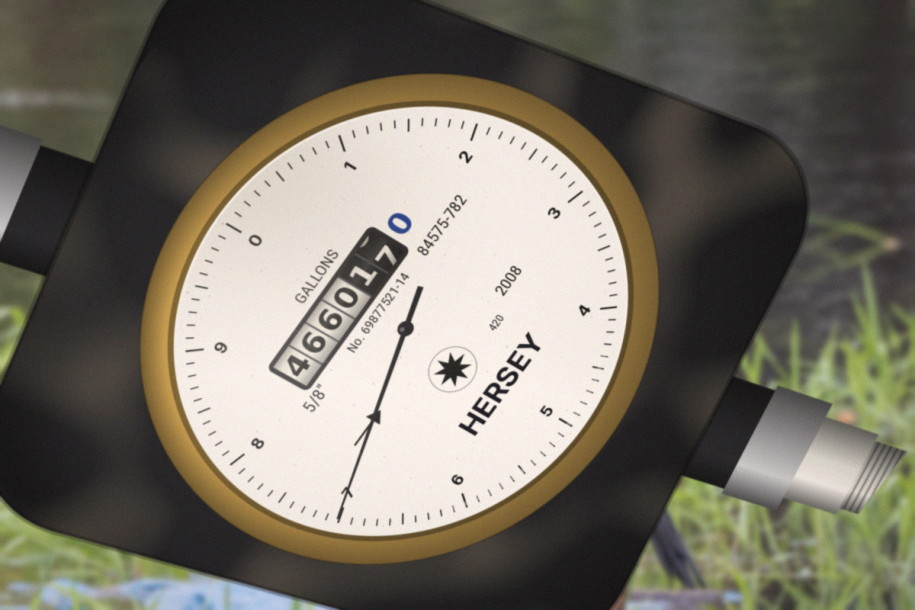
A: **4660167.0** gal
